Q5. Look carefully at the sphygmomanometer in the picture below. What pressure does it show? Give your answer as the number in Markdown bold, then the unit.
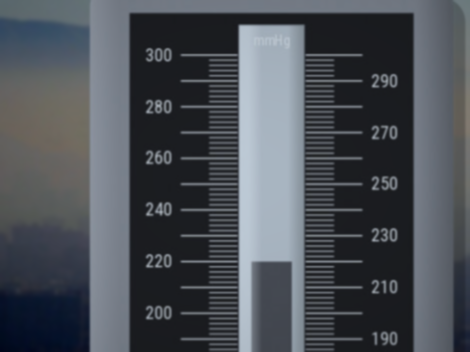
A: **220** mmHg
